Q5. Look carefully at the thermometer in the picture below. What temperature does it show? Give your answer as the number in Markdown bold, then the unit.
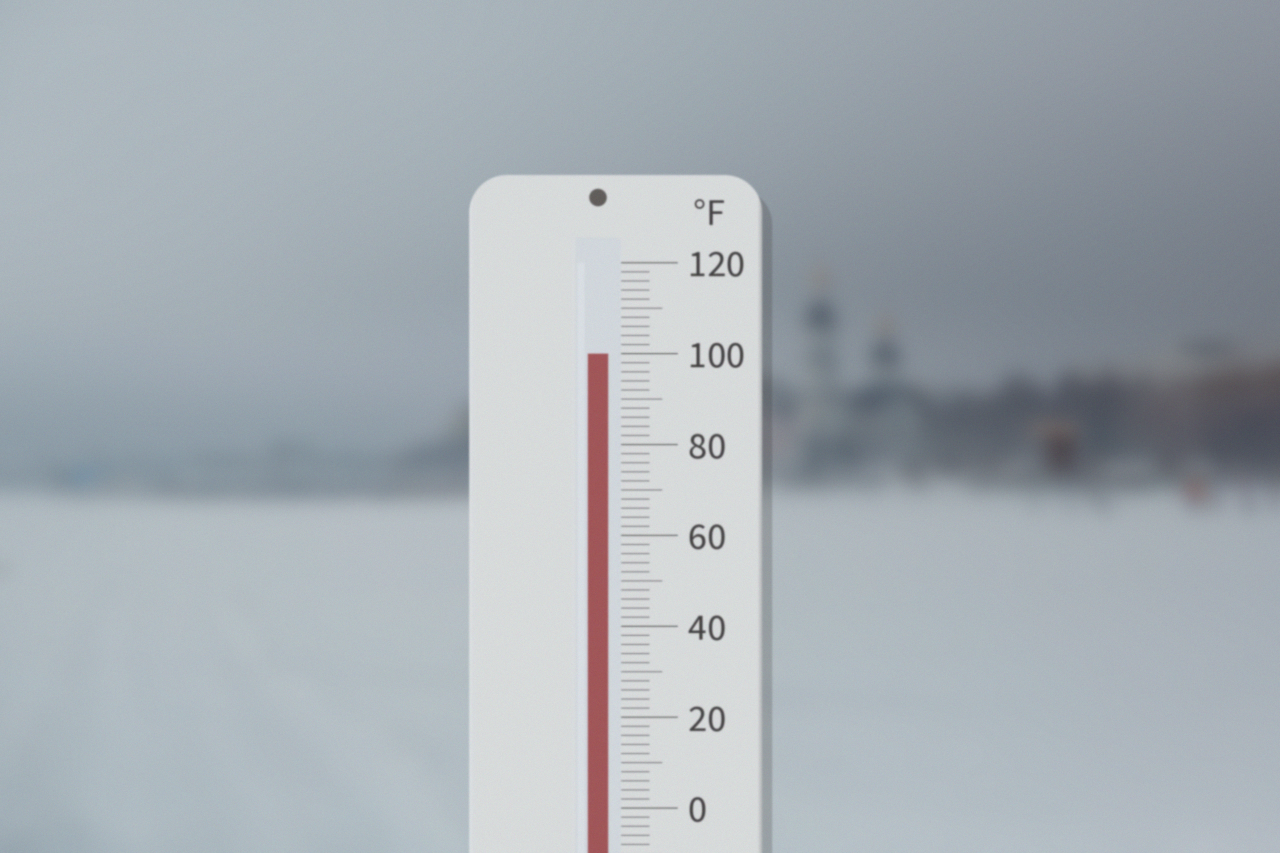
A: **100** °F
